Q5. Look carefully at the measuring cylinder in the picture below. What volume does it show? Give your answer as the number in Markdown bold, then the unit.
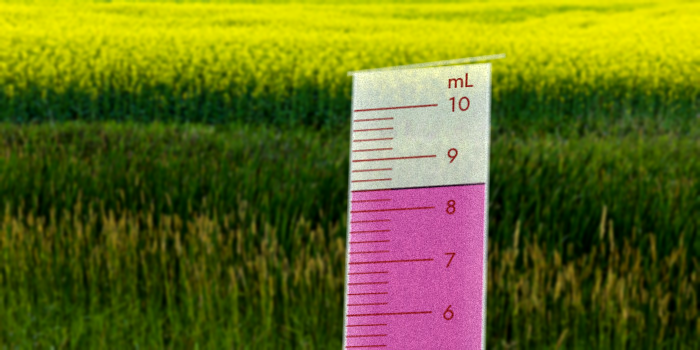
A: **8.4** mL
